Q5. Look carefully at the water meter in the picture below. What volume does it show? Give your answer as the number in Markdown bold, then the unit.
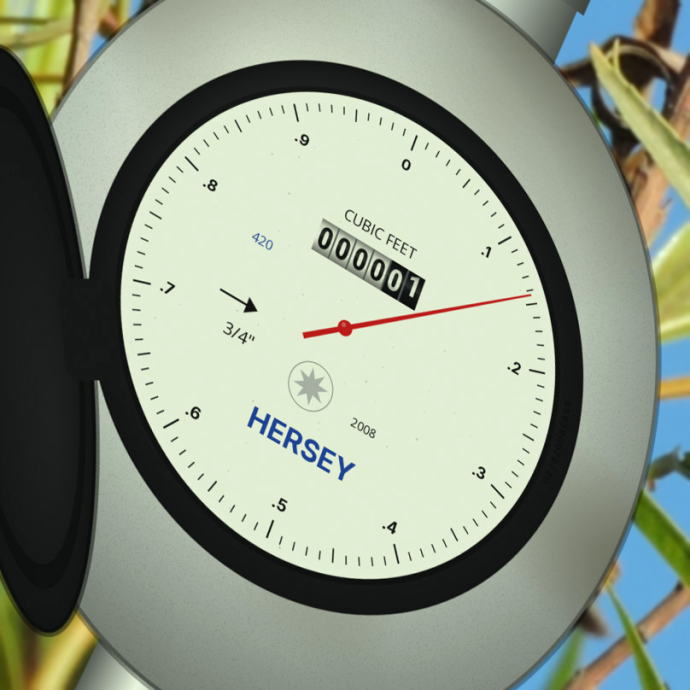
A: **1.14** ft³
